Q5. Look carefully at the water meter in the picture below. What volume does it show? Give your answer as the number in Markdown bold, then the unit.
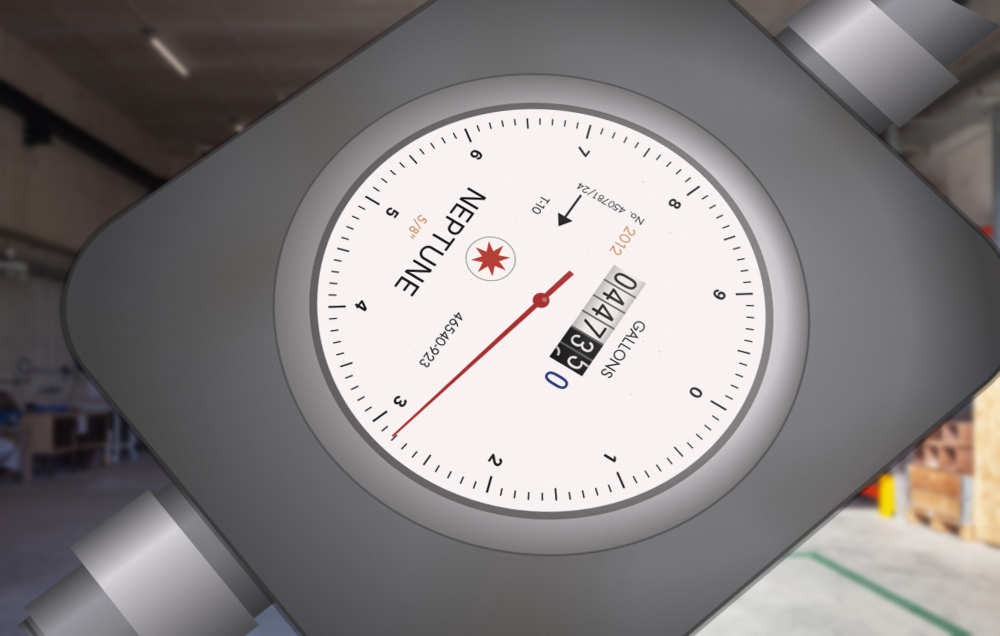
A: **447352.8** gal
